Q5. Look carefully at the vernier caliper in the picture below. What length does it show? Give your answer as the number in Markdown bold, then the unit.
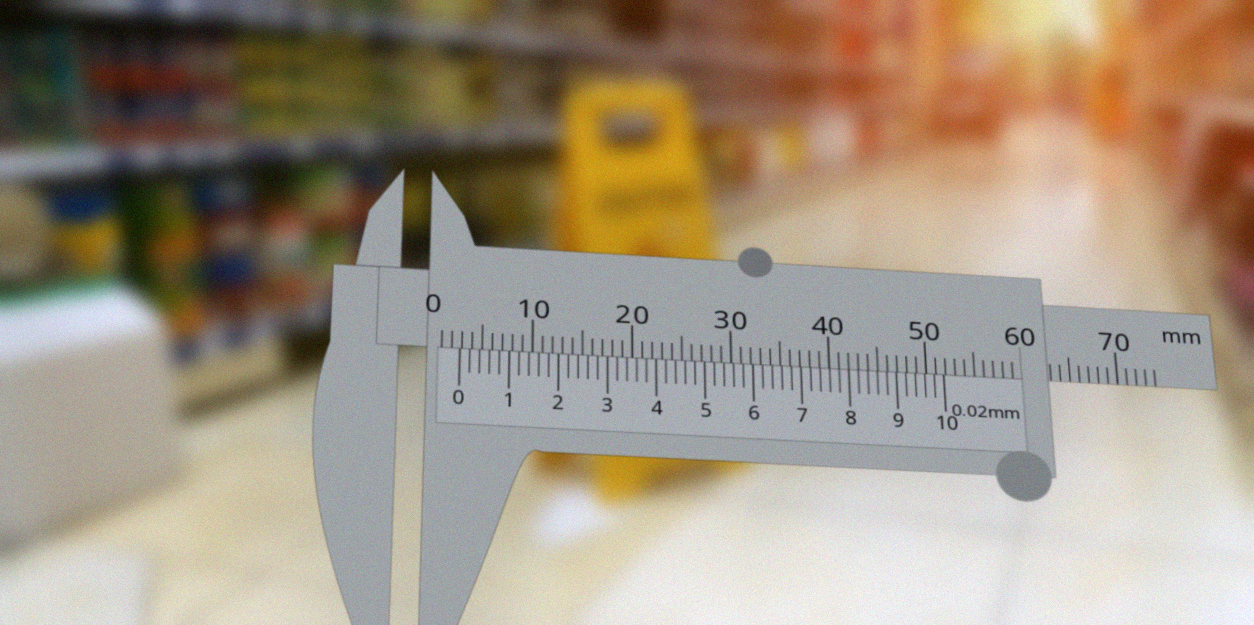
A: **2.8** mm
